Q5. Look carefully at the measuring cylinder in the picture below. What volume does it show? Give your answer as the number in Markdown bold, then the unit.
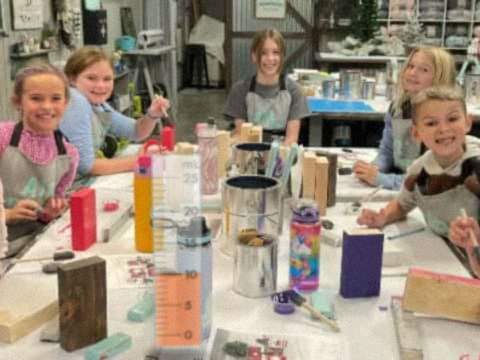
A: **10** mL
